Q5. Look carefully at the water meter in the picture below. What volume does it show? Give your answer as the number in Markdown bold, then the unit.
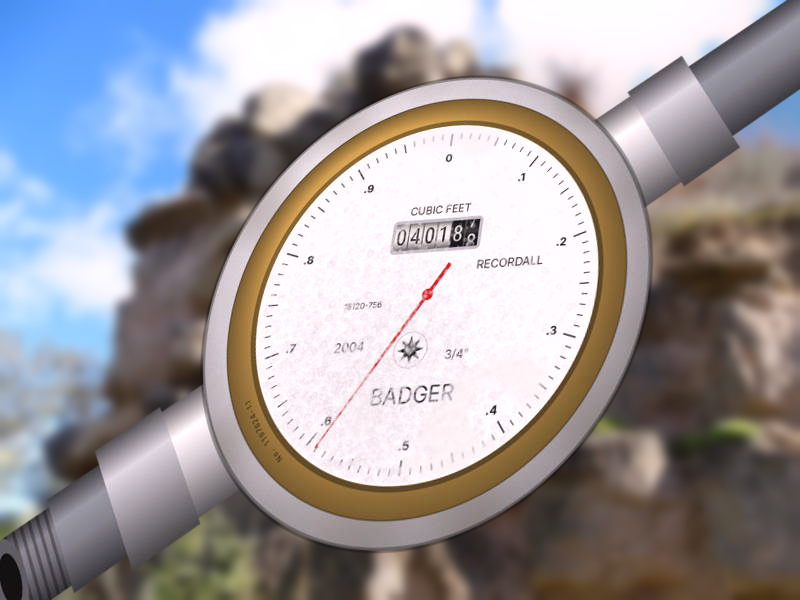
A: **40187.59** ft³
